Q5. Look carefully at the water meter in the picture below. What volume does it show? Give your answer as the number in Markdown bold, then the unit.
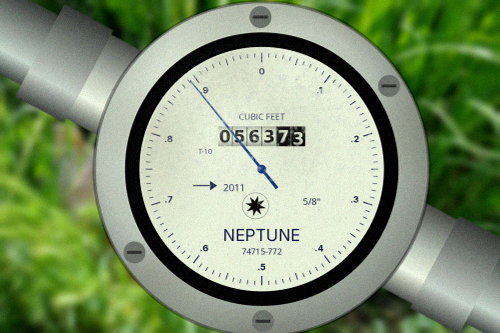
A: **56372.89** ft³
